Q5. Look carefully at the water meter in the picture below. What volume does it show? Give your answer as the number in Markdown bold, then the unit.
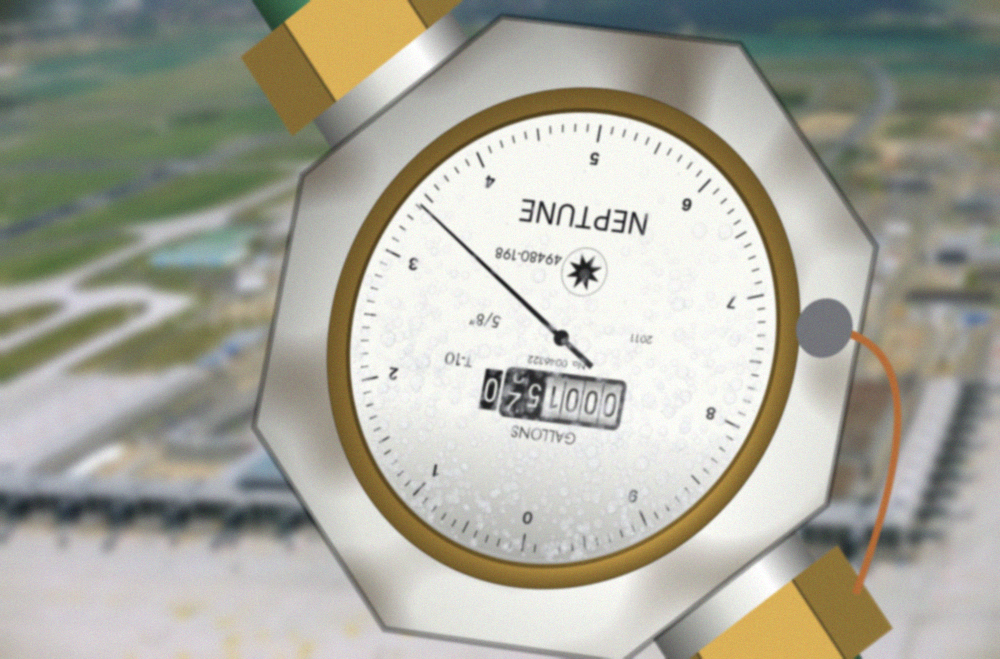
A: **1523.4** gal
